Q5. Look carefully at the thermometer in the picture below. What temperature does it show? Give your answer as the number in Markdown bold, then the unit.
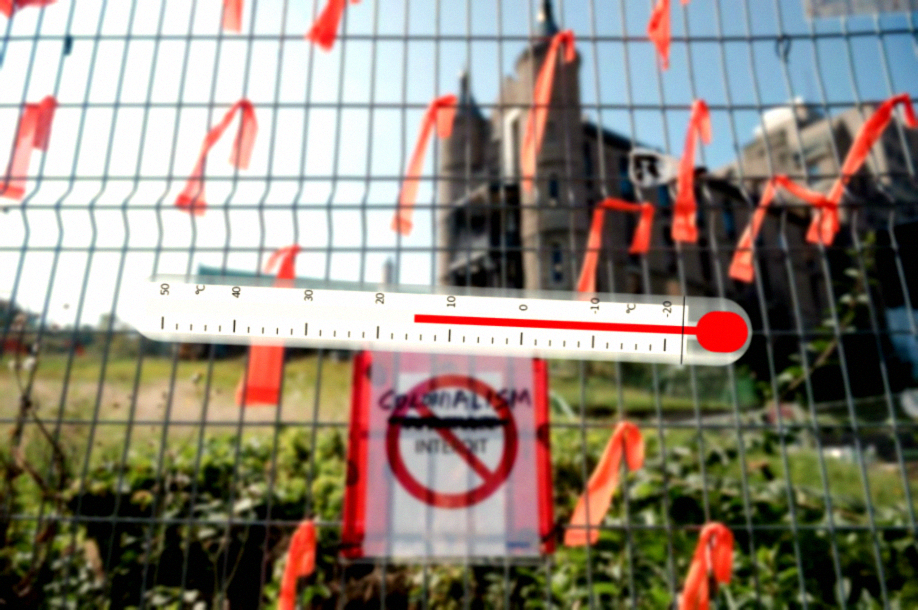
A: **15** °C
